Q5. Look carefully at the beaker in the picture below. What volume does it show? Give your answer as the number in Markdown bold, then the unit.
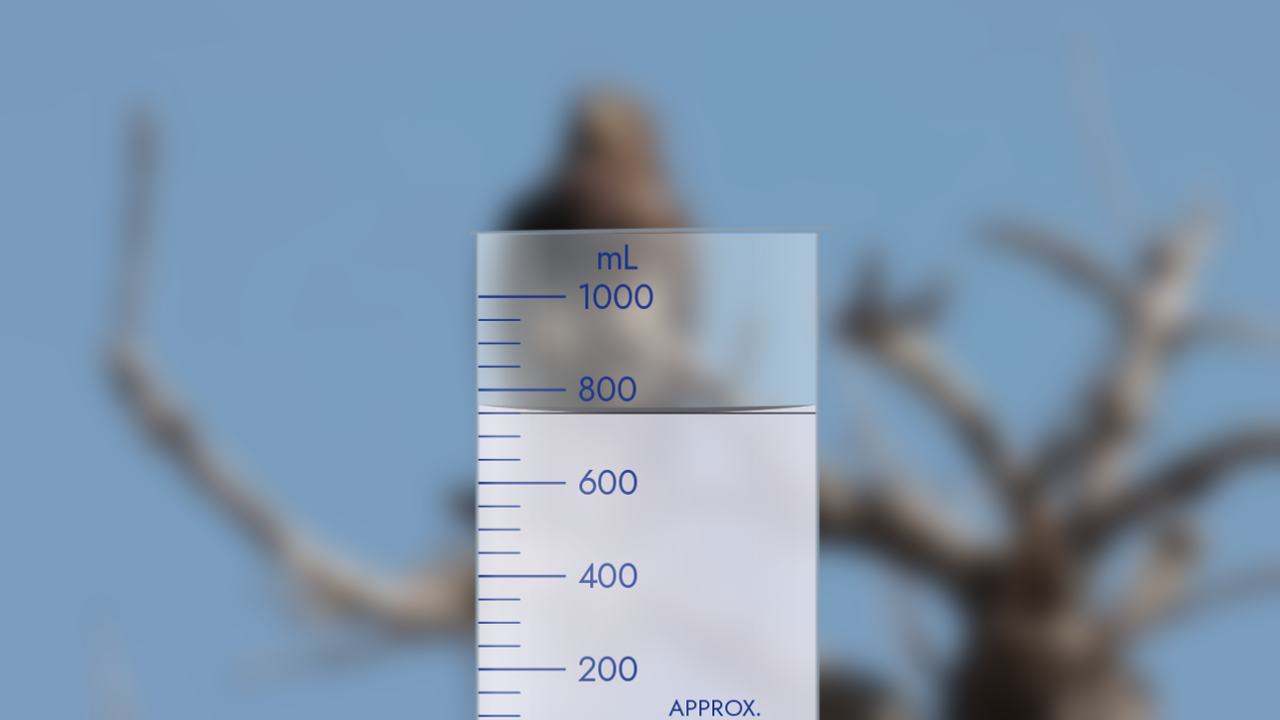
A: **750** mL
